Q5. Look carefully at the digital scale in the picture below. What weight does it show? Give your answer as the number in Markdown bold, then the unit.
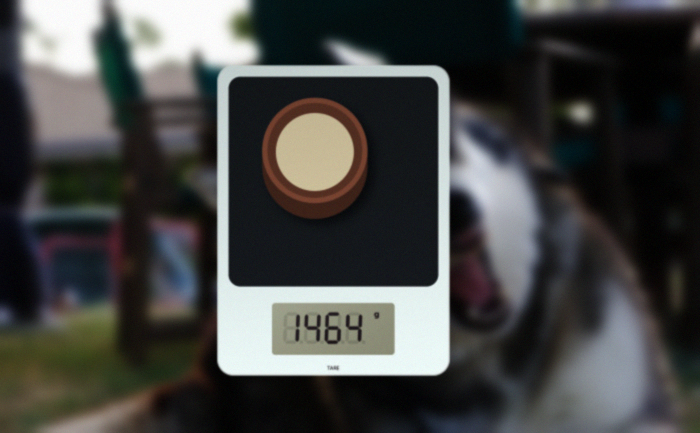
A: **1464** g
